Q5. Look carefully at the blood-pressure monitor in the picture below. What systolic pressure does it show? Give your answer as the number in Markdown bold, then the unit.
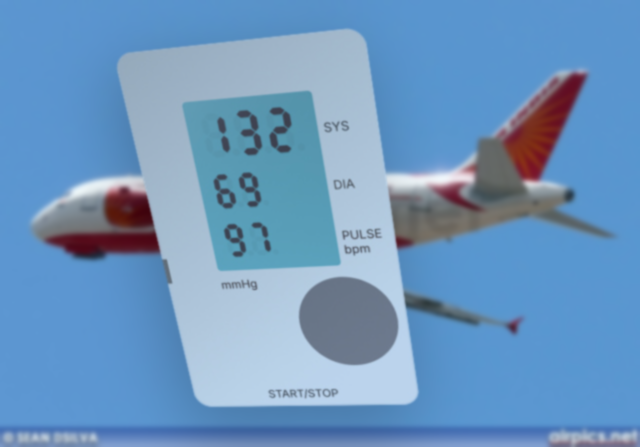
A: **132** mmHg
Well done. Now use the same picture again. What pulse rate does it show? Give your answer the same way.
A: **97** bpm
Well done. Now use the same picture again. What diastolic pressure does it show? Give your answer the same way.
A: **69** mmHg
